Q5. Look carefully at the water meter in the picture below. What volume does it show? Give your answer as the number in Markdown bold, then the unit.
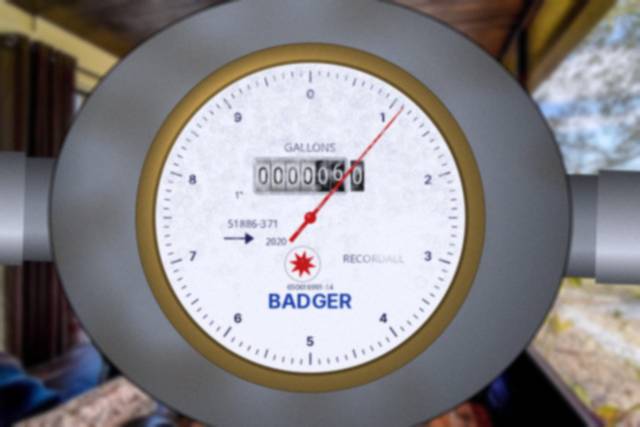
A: **61.1** gal
